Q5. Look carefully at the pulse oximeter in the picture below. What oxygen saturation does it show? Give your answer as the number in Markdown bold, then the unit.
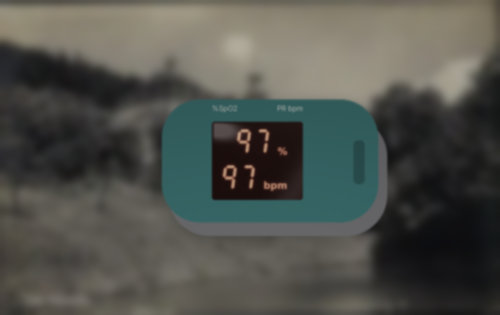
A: **97** %
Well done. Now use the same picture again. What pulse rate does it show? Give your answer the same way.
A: **97** bpm
